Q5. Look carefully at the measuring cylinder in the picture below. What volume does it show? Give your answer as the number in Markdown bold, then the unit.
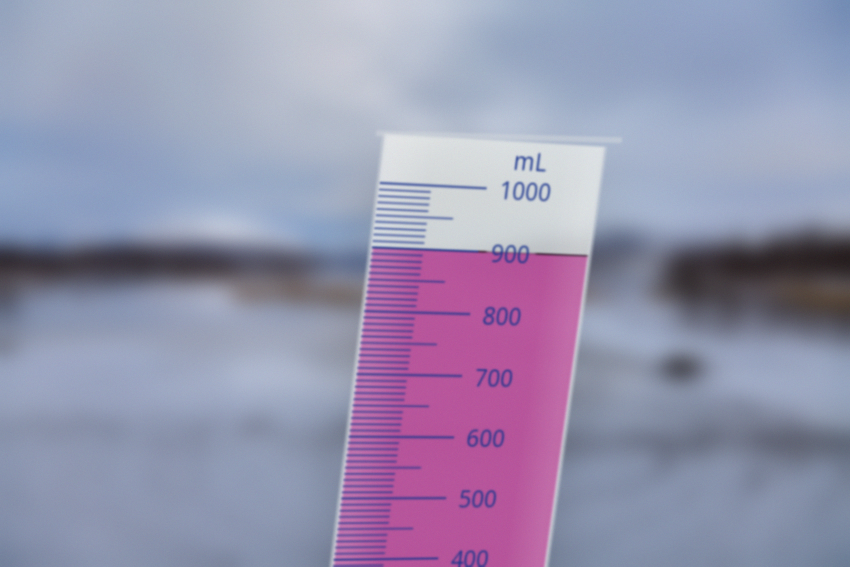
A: **900** mL
